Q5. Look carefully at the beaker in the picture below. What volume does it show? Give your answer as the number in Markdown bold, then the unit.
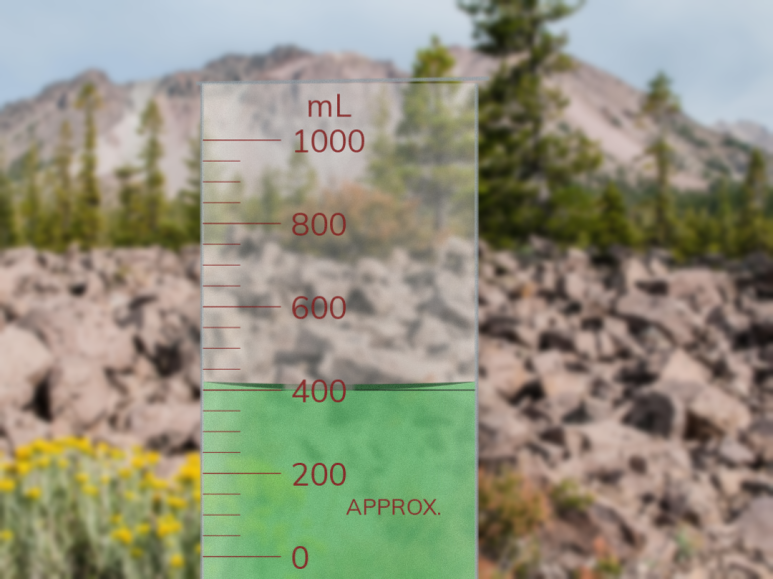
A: **400** mL
